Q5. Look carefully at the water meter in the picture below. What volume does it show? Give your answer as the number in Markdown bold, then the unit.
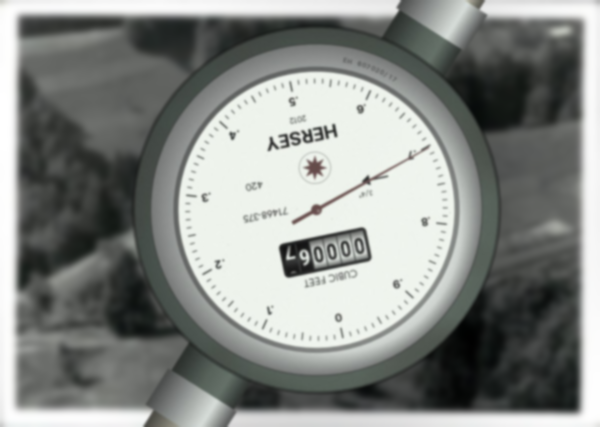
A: **66.70** ft³
